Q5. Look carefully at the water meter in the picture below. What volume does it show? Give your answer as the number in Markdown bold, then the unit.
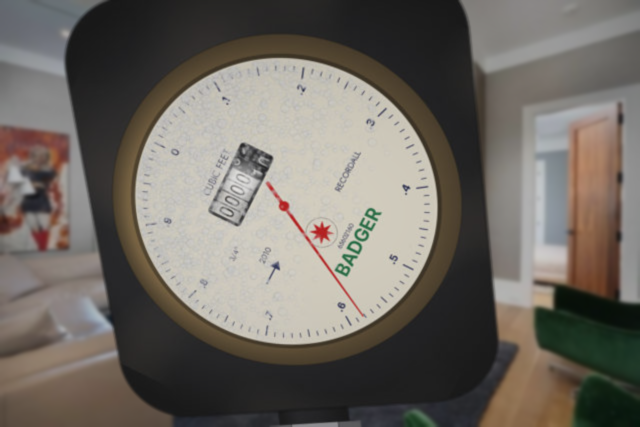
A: **9.58** ft³
